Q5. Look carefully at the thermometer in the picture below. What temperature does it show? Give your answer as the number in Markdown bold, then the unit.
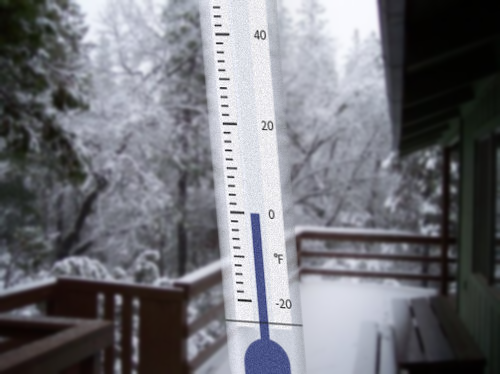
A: **0** °F
